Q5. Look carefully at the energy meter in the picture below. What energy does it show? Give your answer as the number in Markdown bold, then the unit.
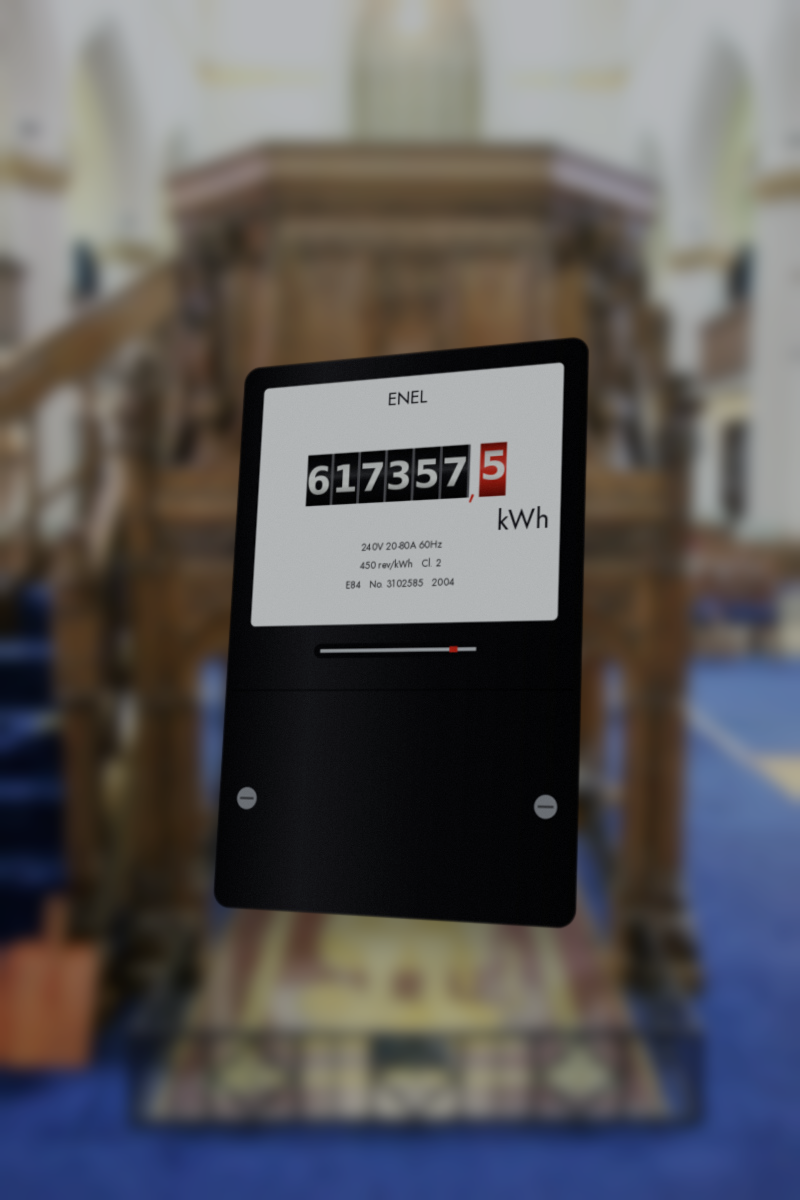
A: **617357.5** kWh
